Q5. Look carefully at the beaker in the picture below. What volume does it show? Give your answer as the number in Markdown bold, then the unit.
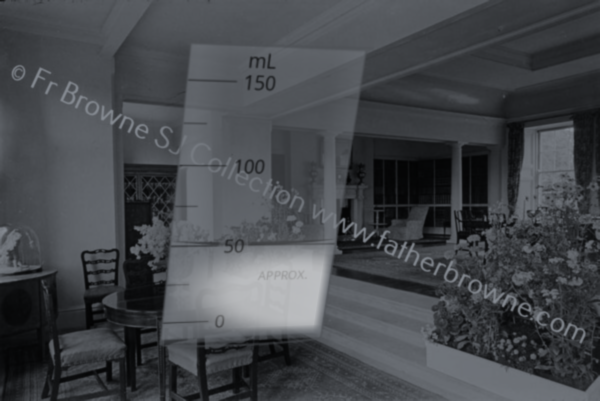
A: **50** mL
